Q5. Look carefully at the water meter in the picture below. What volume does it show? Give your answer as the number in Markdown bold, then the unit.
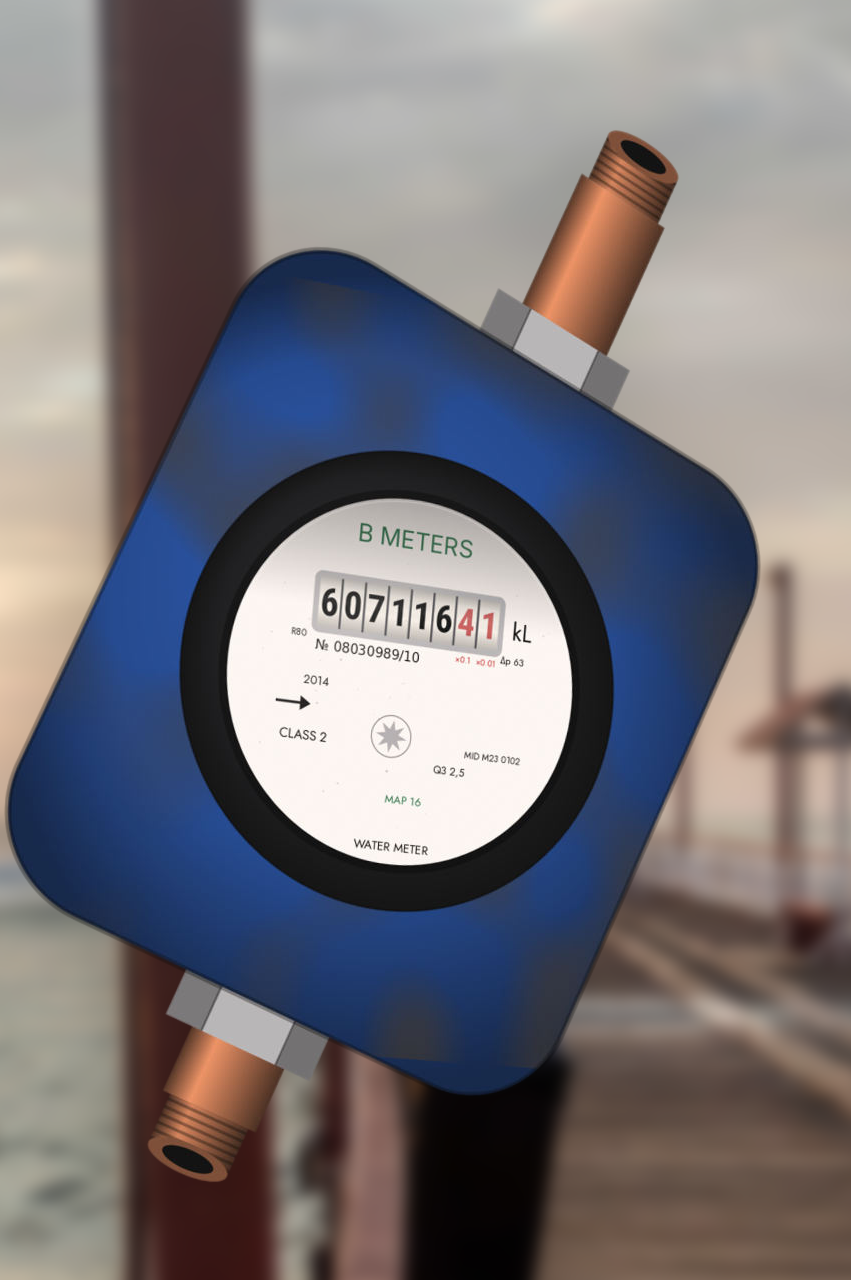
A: **607116.41** kL
